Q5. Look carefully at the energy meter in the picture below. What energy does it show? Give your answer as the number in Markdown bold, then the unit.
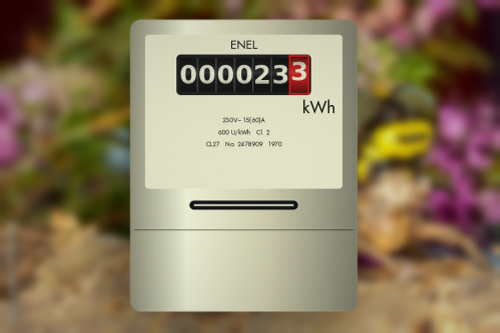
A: **23.3** kWh
